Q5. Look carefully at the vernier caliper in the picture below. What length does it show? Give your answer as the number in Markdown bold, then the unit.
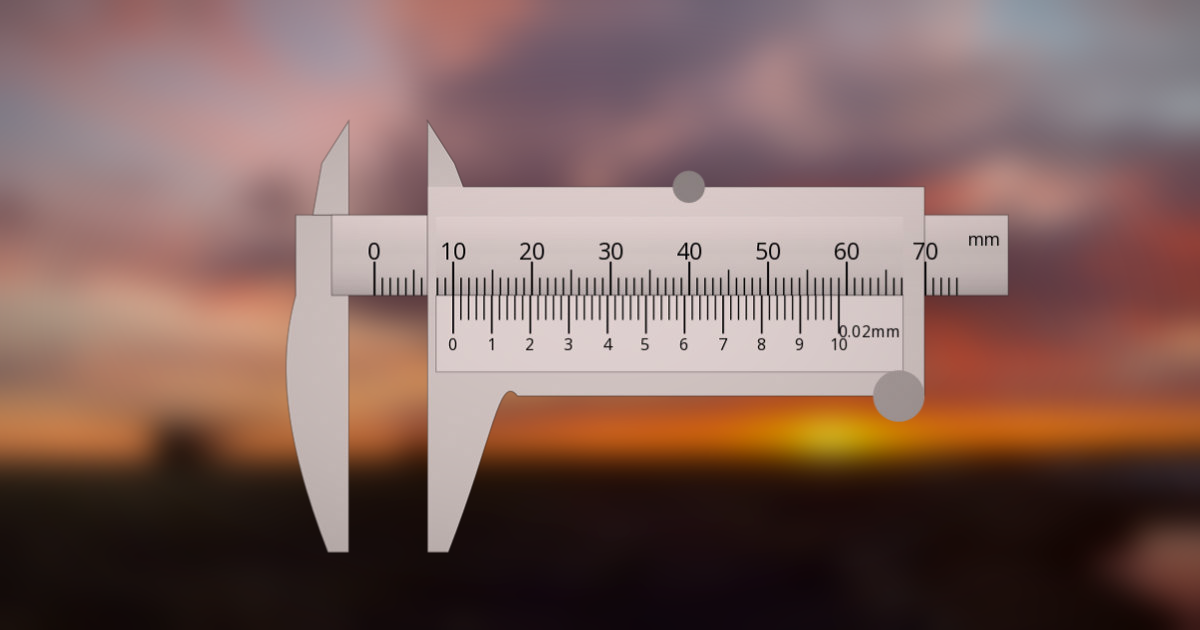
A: **10.0** mm
